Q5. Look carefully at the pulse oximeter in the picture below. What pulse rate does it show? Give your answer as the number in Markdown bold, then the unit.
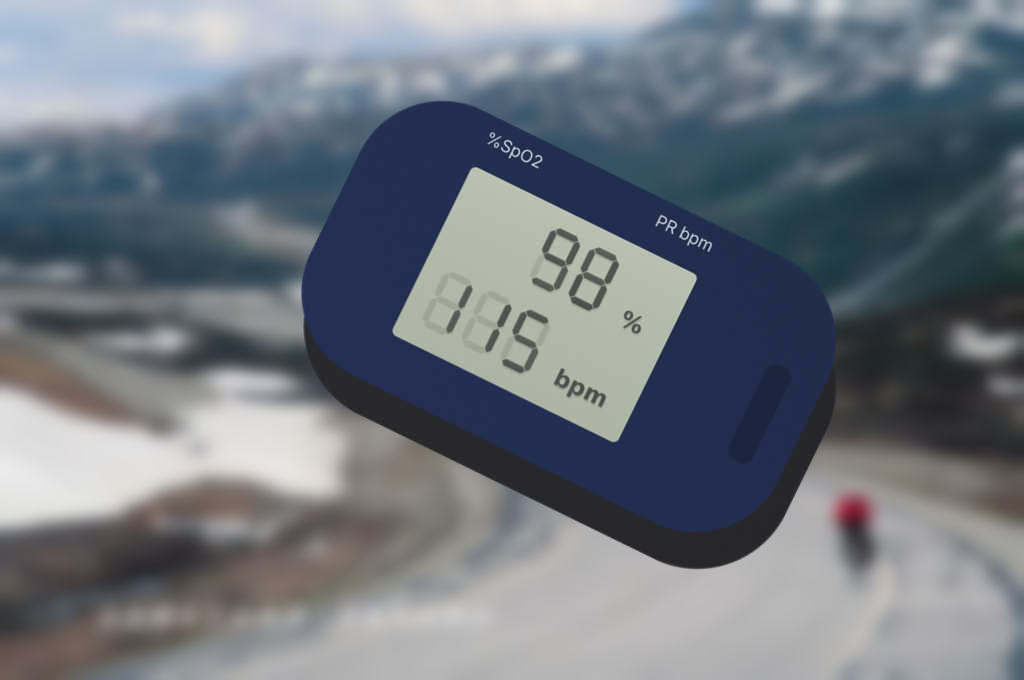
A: **115** bpm
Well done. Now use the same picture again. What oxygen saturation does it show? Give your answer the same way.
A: **98** %
